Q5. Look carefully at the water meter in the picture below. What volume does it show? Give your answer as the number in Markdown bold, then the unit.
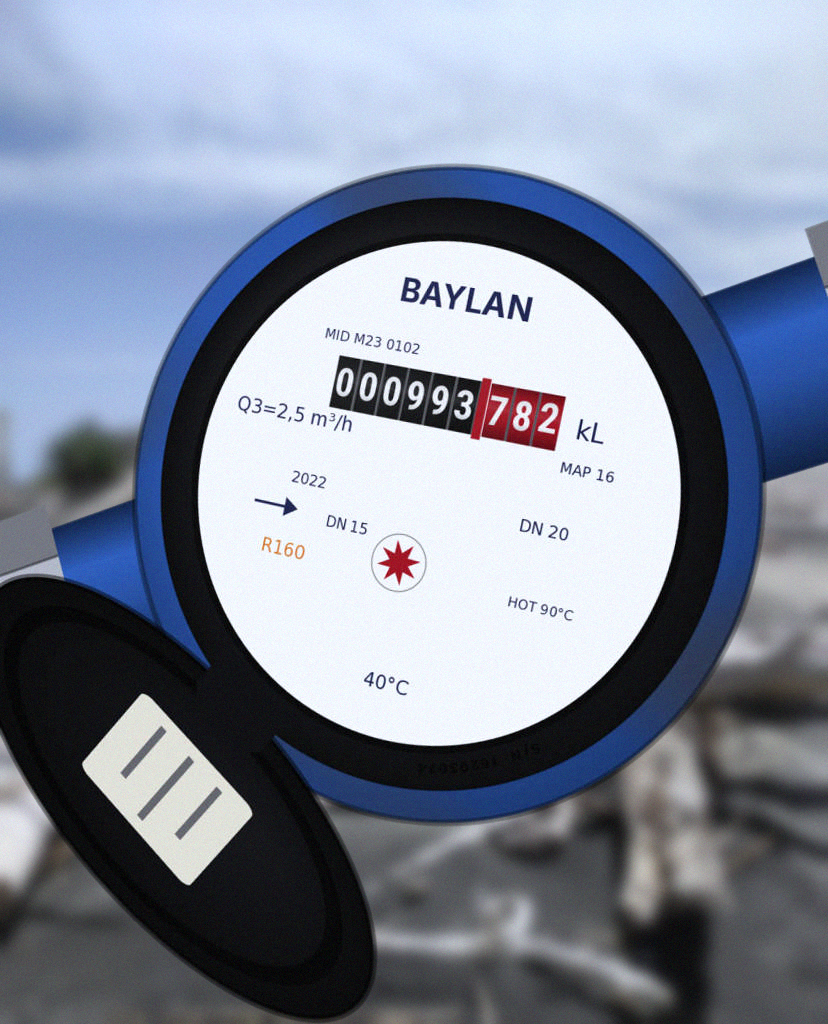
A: **993.782** kL
